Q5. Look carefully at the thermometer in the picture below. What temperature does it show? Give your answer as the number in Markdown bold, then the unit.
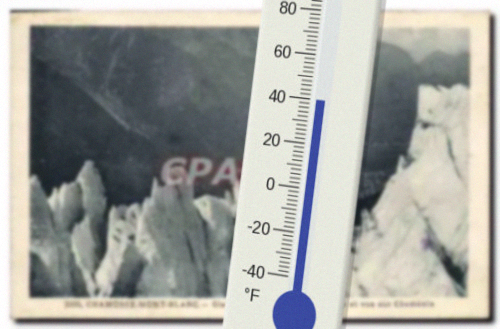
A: **40** °F
